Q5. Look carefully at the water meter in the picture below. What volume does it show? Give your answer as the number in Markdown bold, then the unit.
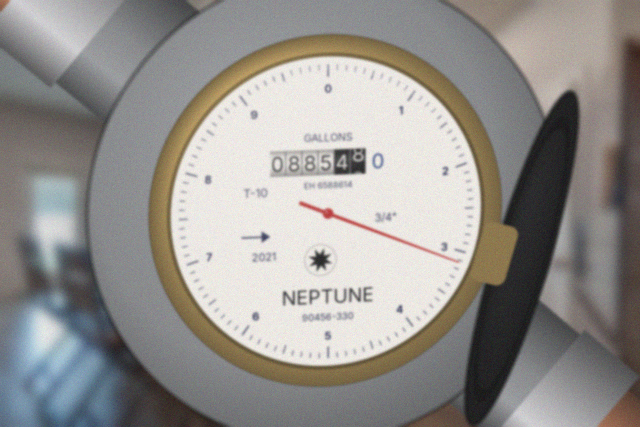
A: **885483.1** gal
